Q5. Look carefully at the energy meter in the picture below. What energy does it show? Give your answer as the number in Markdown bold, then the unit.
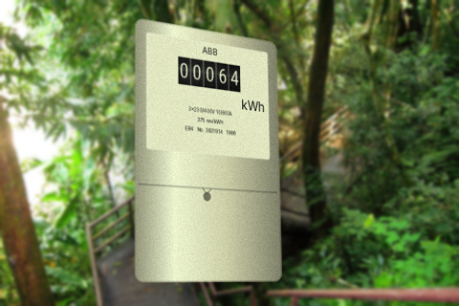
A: **64** kWh
